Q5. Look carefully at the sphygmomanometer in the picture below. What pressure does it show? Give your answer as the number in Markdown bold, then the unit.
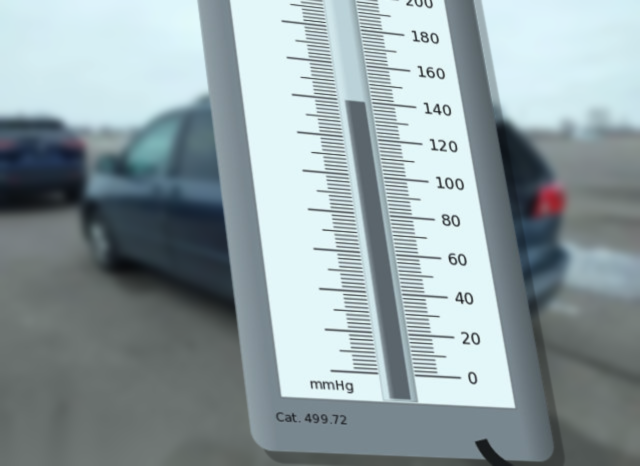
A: **140** mmHg
